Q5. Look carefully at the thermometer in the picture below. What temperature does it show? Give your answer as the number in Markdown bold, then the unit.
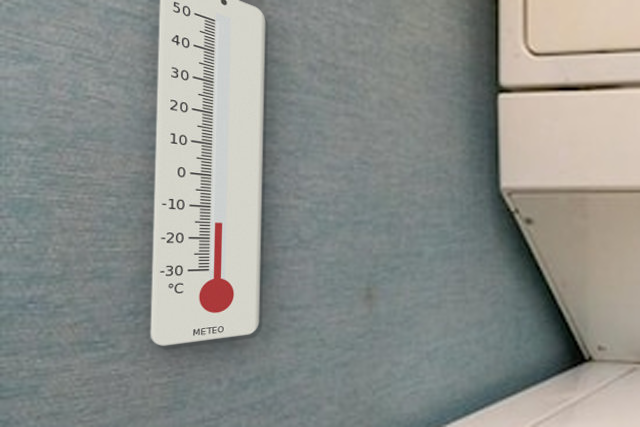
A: **-15** °C
